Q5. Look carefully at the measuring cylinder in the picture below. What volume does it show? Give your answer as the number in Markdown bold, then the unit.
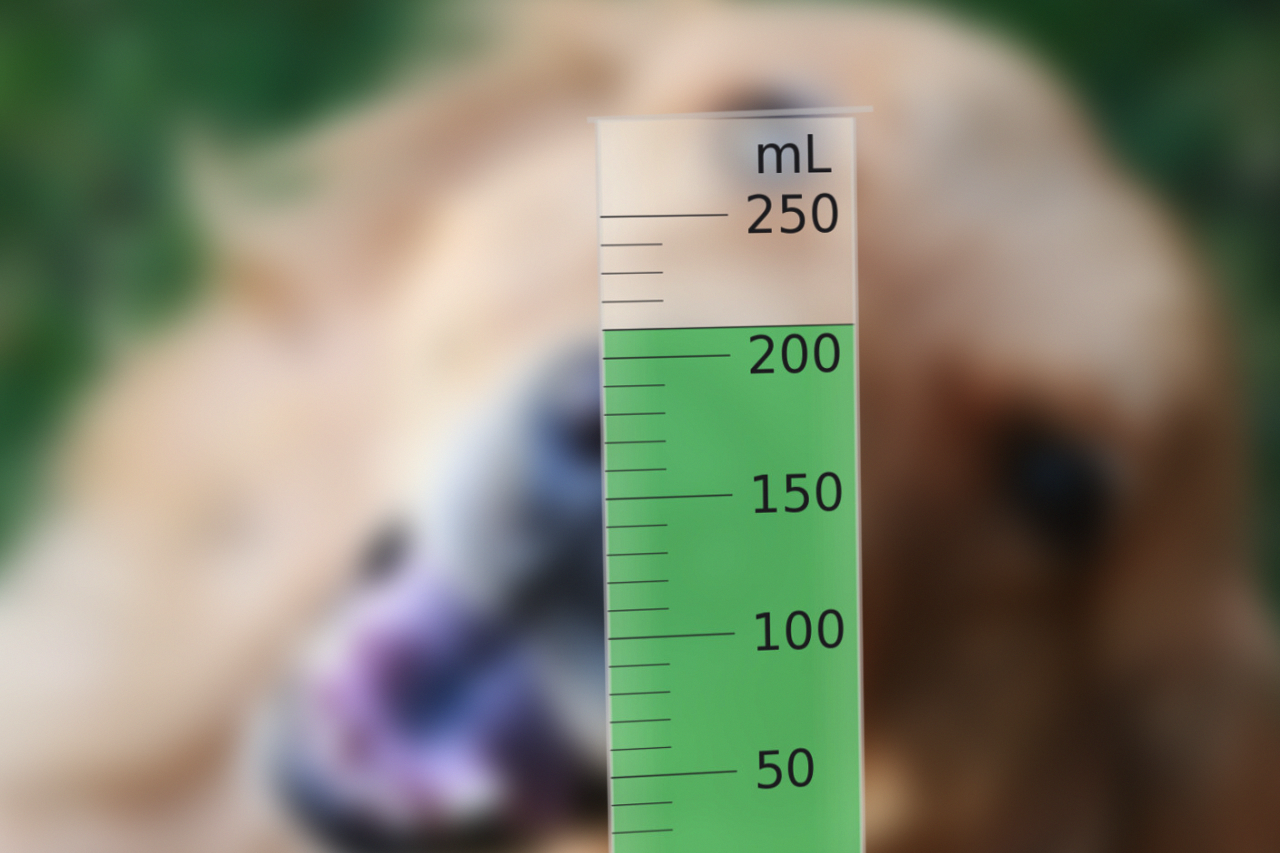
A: **210** mL
